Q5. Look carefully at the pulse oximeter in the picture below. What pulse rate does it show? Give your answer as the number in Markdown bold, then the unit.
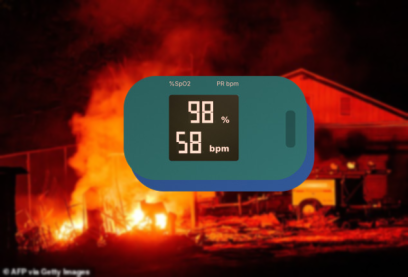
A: **58** bpm
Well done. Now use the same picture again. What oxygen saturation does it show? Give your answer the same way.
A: **98** %
